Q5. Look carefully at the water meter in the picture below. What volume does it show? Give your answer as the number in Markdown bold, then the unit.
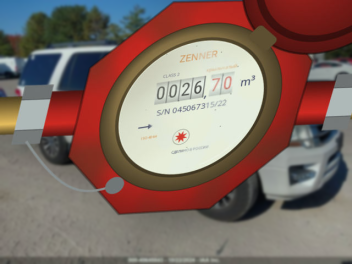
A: **26.70** m³
